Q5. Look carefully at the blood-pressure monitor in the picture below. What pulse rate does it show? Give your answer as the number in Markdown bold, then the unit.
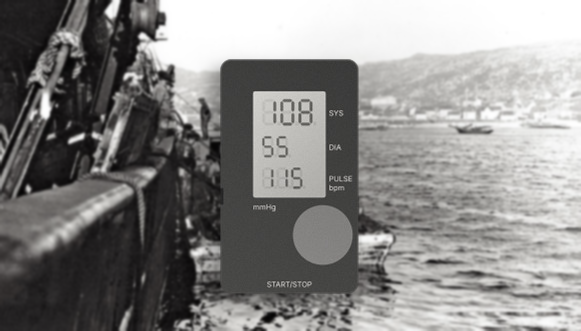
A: **115** bpm
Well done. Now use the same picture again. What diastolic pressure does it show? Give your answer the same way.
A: **55** mmHg
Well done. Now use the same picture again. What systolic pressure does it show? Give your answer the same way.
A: **108** mmHg
